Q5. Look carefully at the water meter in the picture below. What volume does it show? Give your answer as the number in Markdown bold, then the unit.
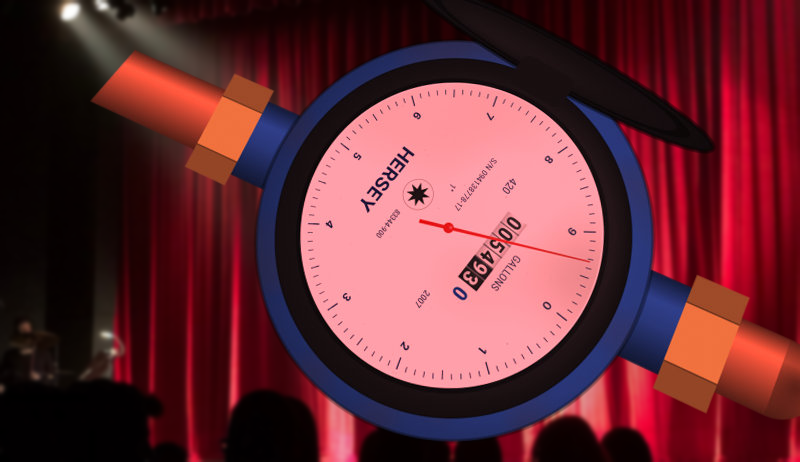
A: **54929.3** gal
